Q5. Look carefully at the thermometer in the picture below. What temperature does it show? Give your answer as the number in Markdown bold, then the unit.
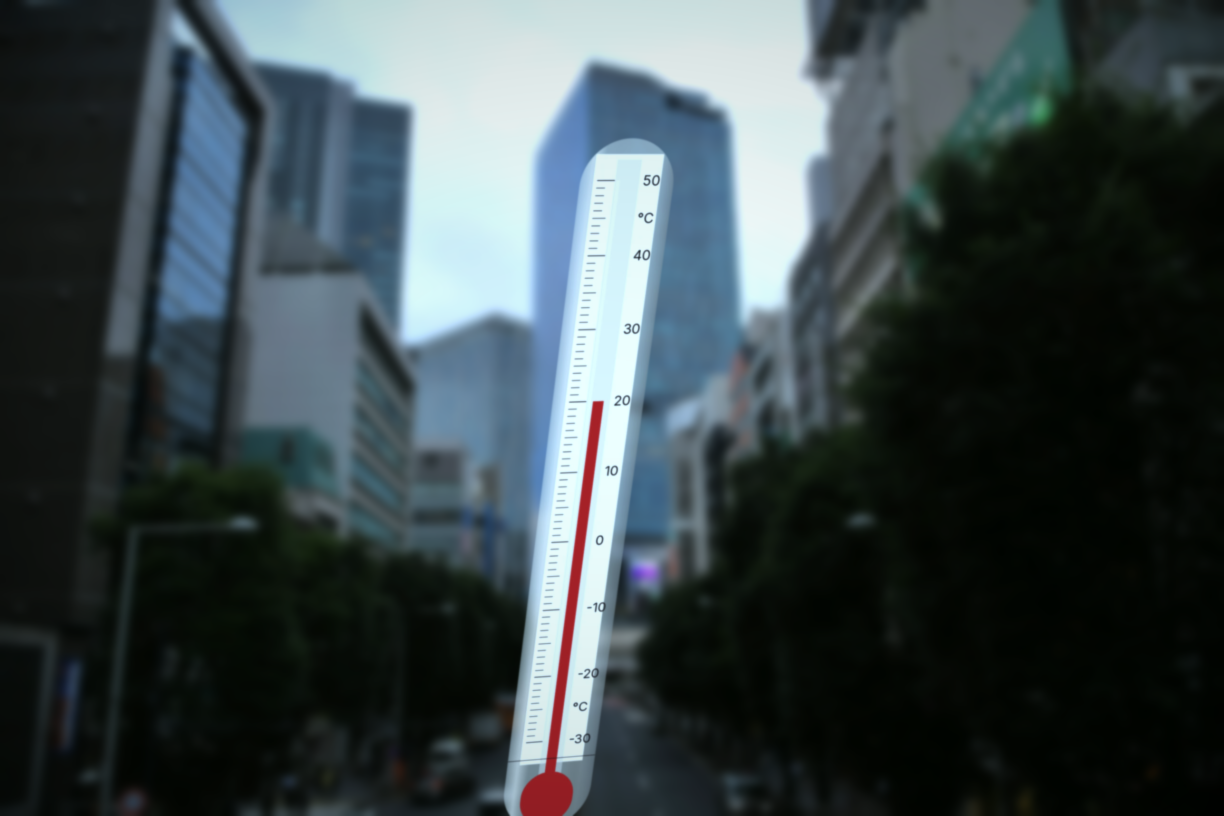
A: **20** °C
